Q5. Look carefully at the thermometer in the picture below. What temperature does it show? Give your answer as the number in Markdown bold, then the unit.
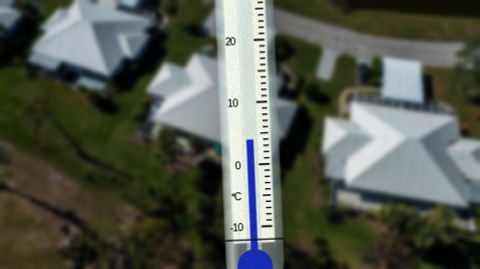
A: **4** °C
